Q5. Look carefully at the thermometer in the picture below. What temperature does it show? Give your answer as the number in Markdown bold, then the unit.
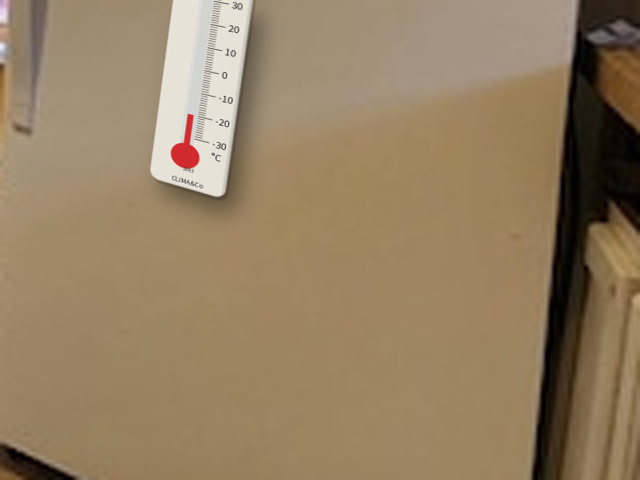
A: **-20** °C
